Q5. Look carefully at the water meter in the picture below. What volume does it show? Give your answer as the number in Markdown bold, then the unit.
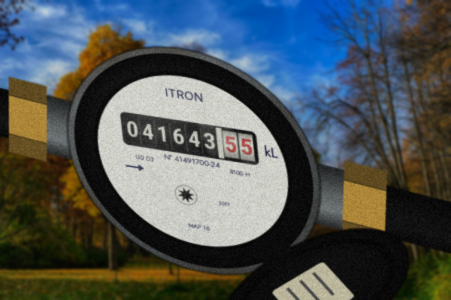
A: **41643.55** kL
